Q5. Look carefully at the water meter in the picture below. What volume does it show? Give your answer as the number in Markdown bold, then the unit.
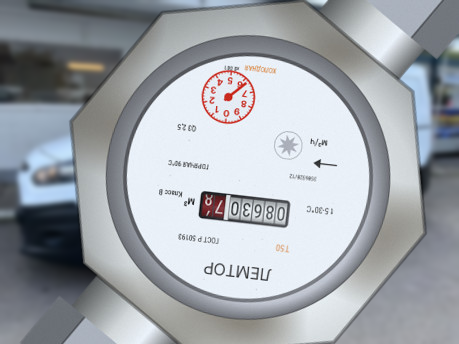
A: **8630.776** m³
